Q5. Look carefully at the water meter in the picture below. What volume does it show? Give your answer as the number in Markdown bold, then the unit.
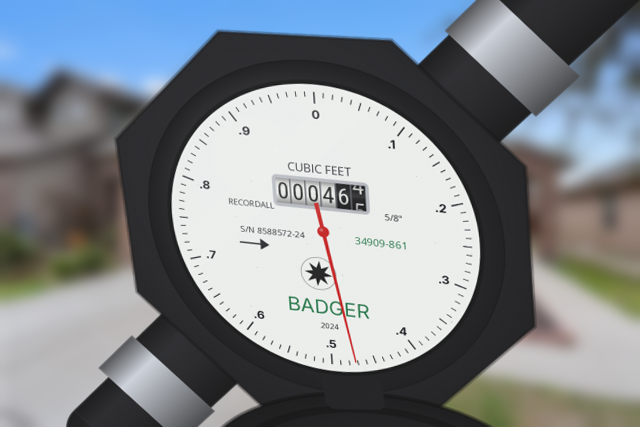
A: **464.47** ft³
